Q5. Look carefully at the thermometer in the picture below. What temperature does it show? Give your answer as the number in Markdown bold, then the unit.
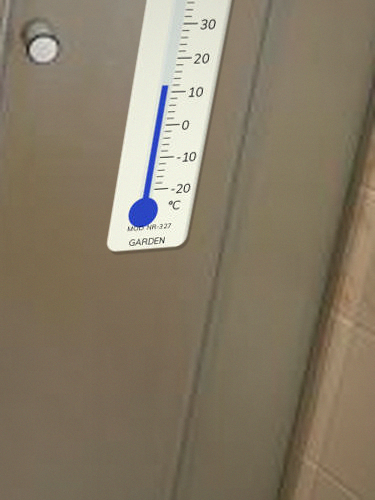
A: **12** °C
